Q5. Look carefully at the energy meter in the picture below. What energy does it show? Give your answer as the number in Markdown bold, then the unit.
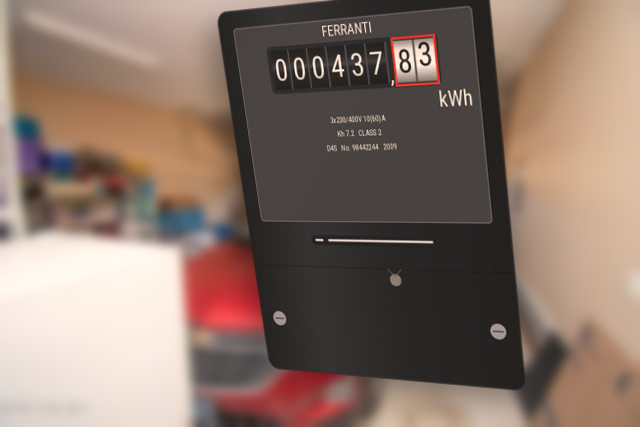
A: **437.83** kWh
